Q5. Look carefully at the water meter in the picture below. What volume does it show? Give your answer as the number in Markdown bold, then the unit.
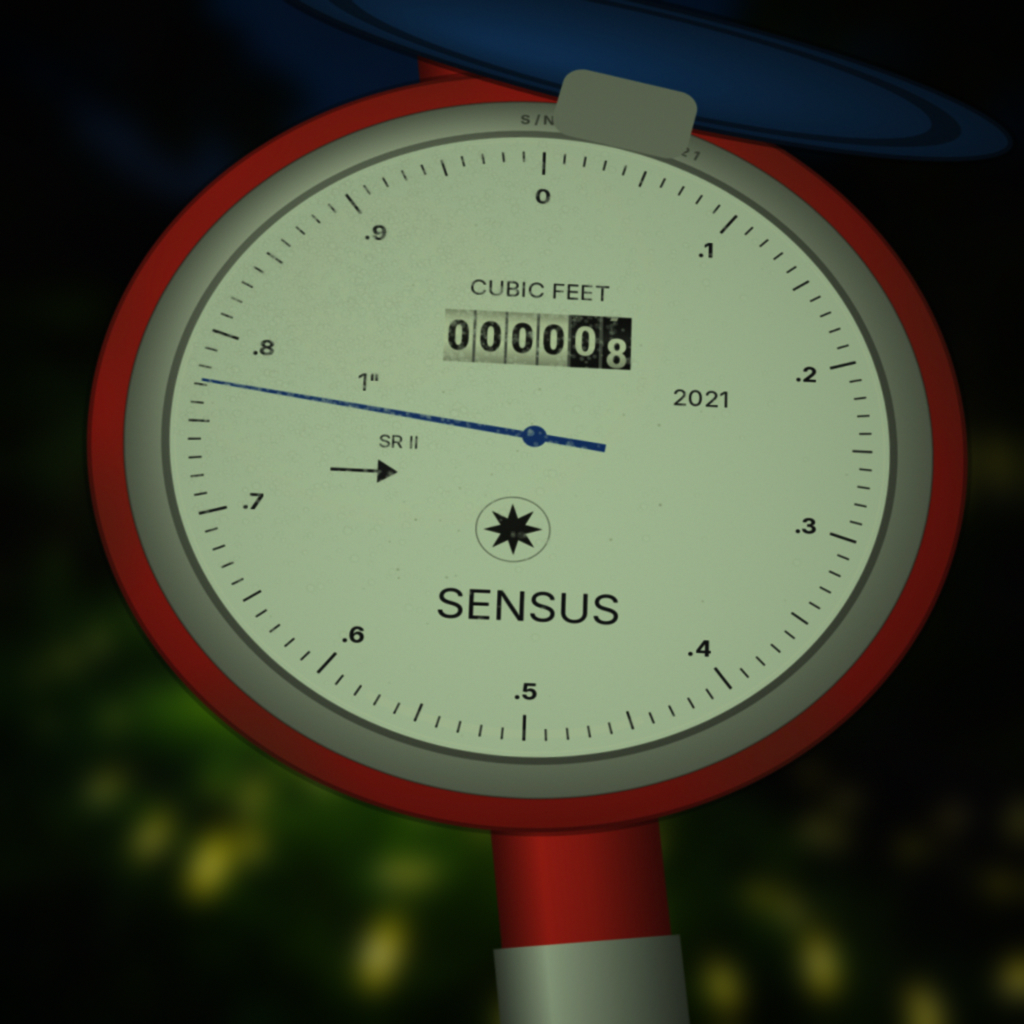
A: **7.77** ft³
